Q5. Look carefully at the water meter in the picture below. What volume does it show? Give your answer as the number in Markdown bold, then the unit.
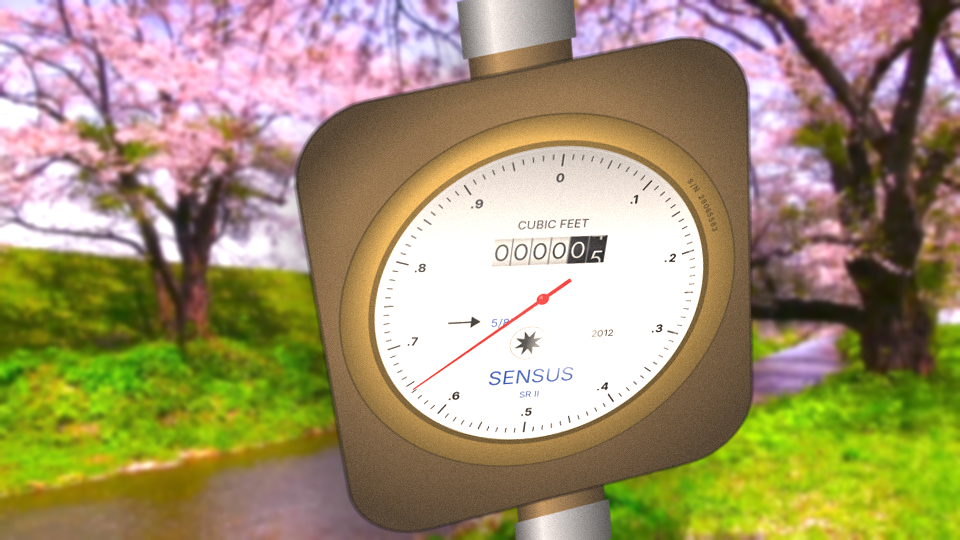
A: **4.64** ft³
